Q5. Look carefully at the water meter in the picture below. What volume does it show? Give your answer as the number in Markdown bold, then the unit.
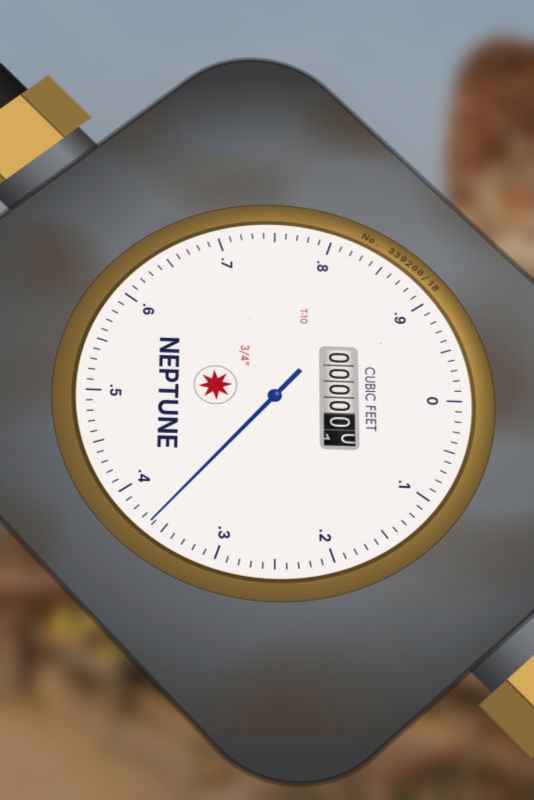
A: **0.36** ft³
